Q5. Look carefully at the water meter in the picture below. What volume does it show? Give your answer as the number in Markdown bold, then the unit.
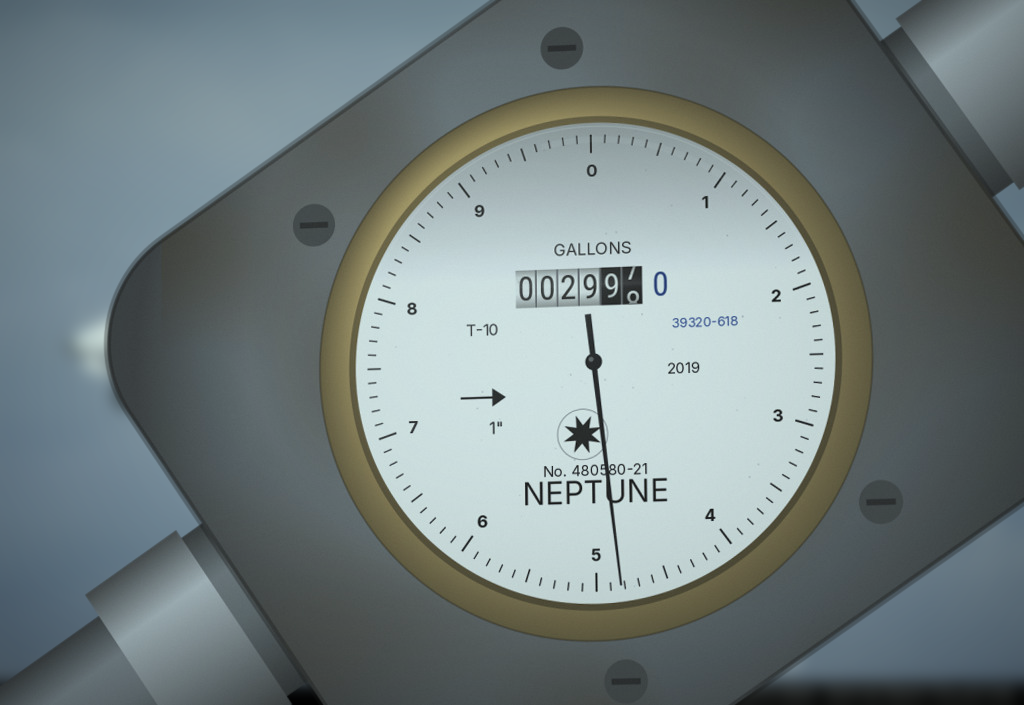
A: **29974.8** gal
